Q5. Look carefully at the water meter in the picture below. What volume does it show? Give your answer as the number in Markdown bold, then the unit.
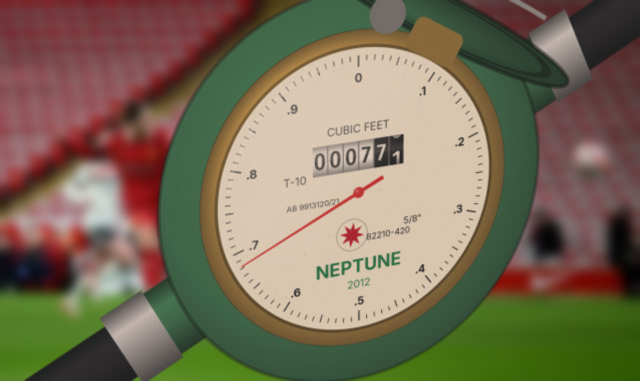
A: **770.68** ft³
